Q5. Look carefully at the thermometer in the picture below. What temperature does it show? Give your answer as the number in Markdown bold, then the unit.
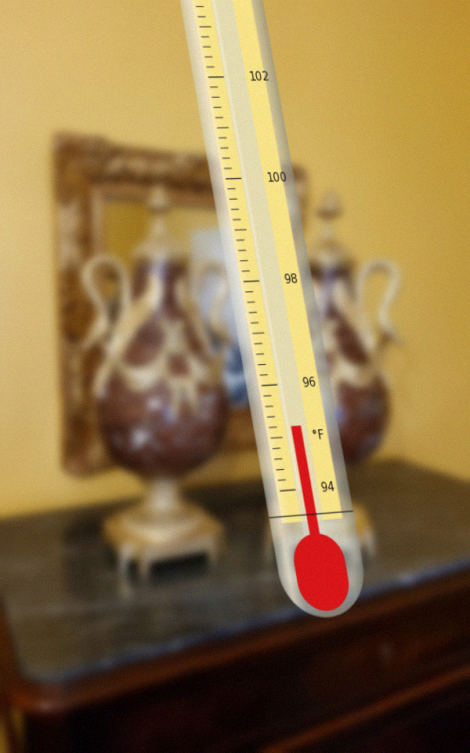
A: **95.2** °F
